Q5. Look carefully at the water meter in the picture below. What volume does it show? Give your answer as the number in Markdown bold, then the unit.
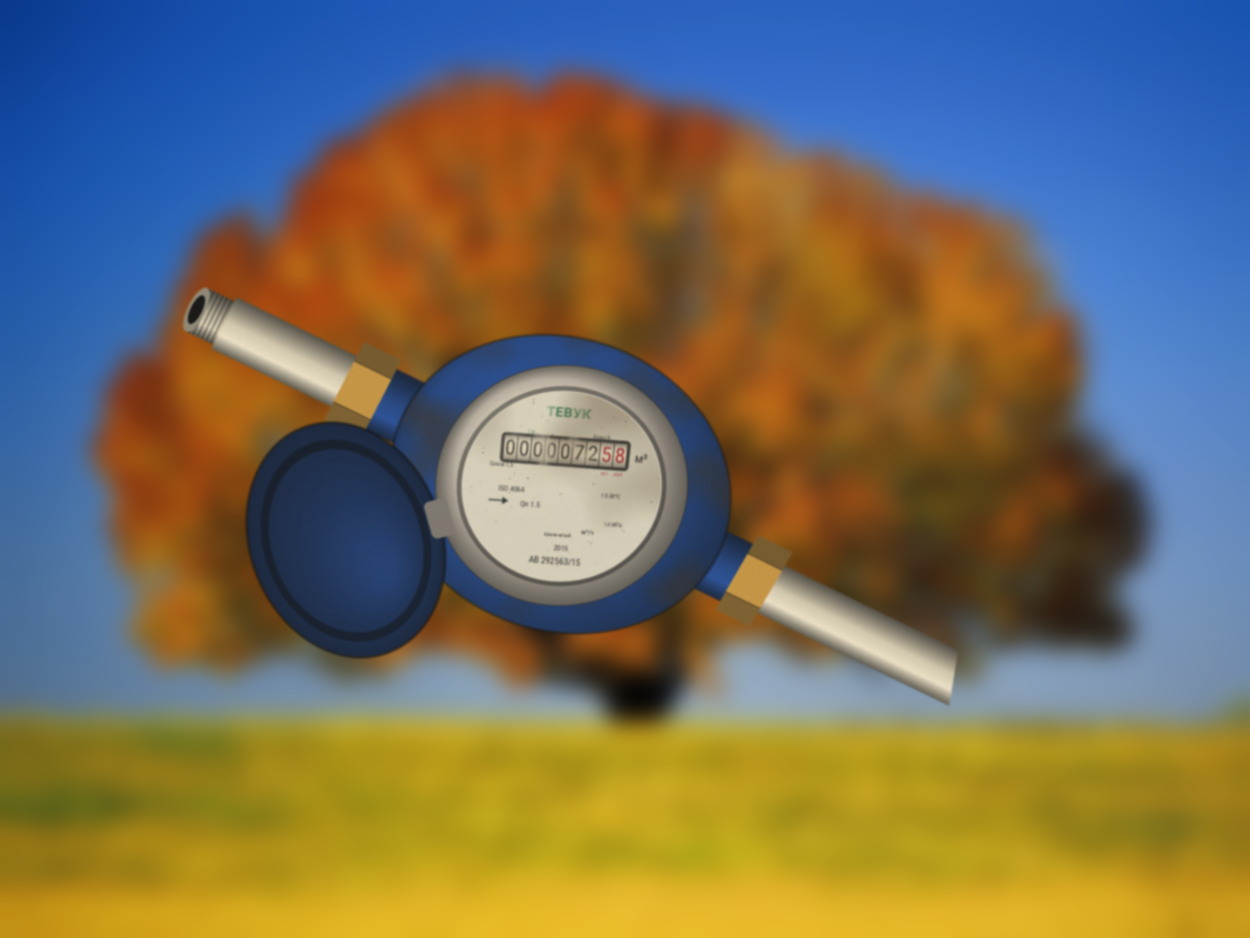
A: **72.58** m³
